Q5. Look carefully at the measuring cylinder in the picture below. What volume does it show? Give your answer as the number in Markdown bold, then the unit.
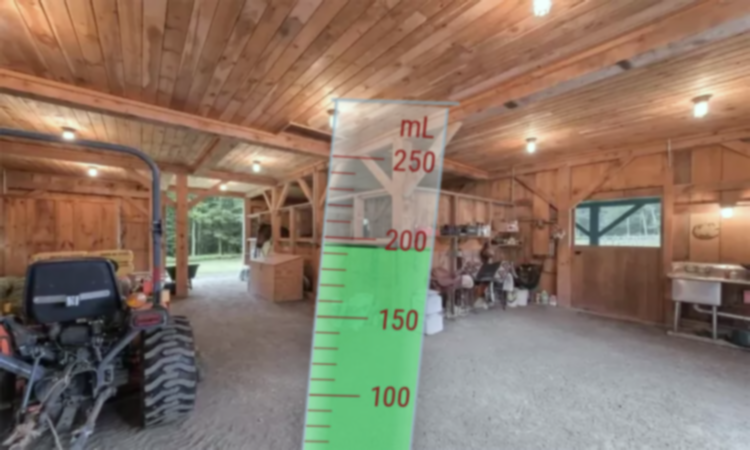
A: **195** mL
